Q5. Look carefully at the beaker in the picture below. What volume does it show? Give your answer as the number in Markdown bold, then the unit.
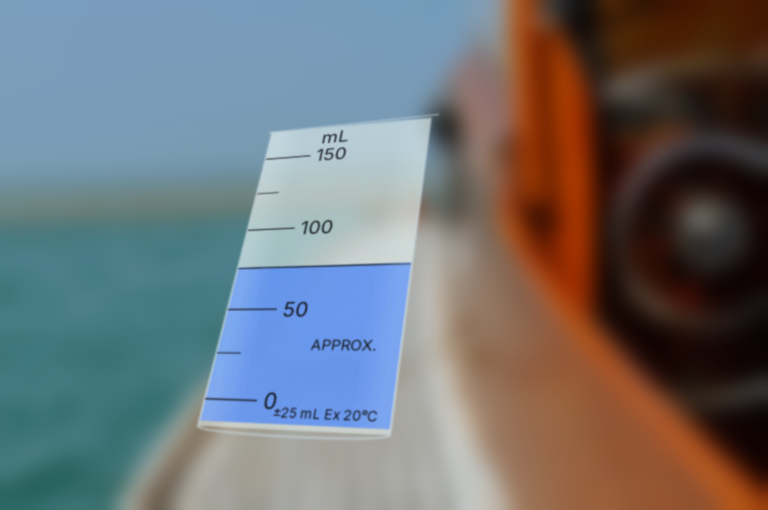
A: **75** mL
